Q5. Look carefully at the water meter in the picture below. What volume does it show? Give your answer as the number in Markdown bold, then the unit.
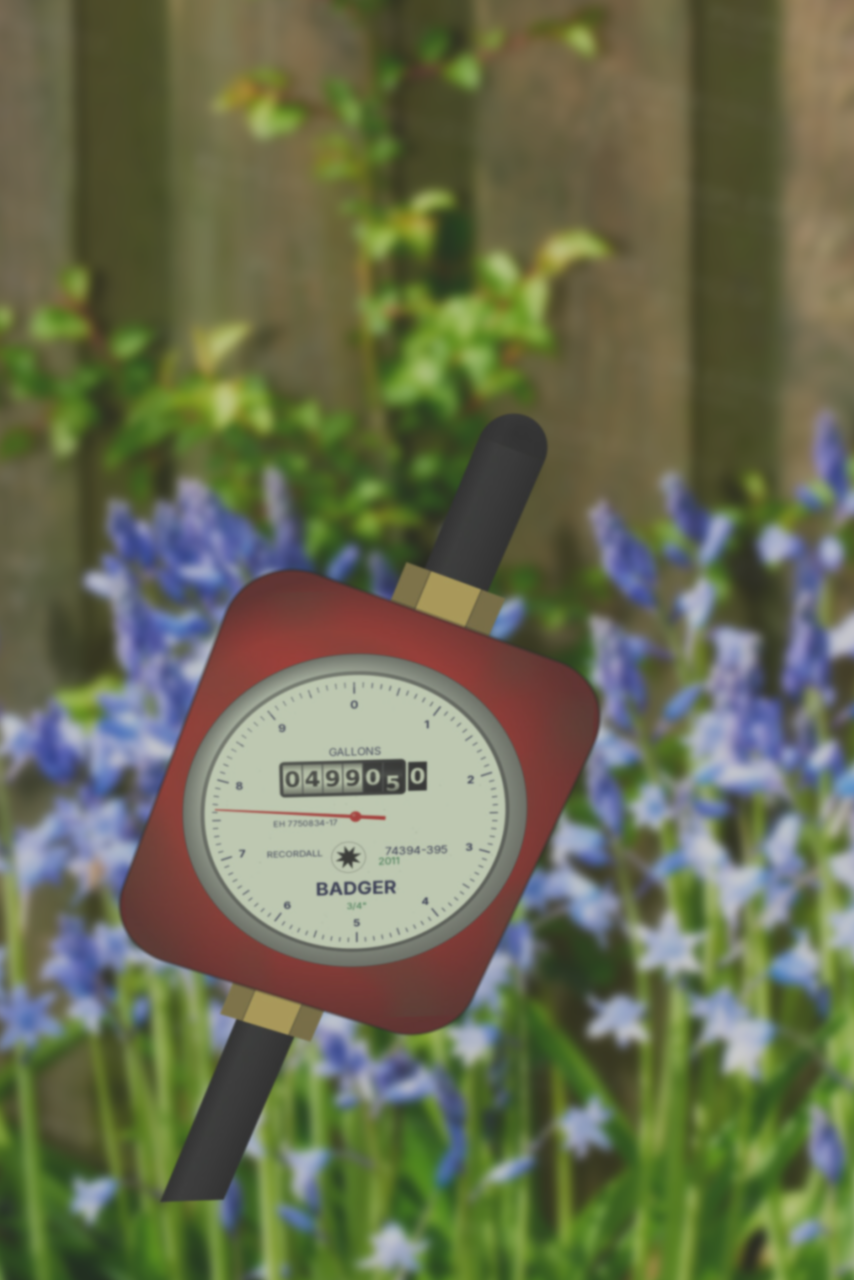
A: **499047.6** gal
